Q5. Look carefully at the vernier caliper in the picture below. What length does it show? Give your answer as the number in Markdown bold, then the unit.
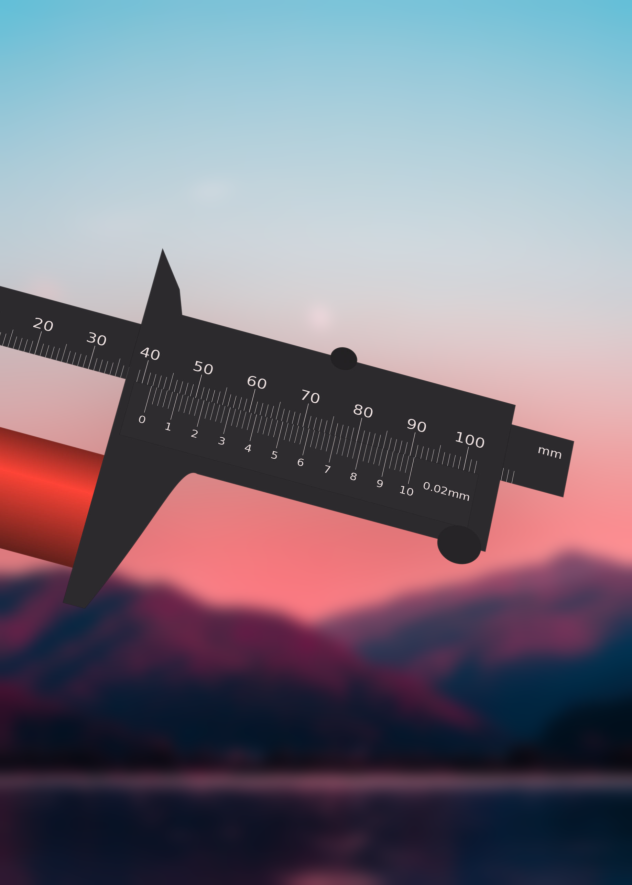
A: **41.8** mm
